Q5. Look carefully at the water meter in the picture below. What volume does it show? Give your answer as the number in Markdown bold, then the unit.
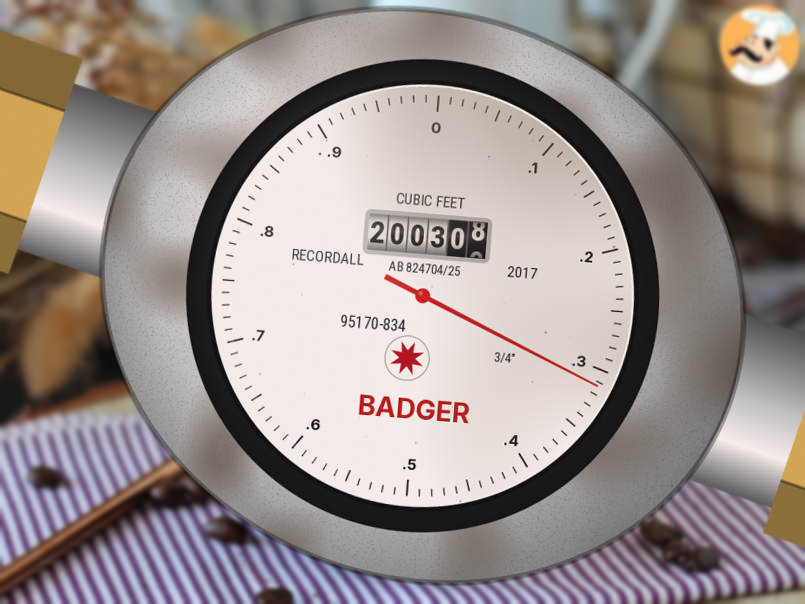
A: **200308.31** ft³
